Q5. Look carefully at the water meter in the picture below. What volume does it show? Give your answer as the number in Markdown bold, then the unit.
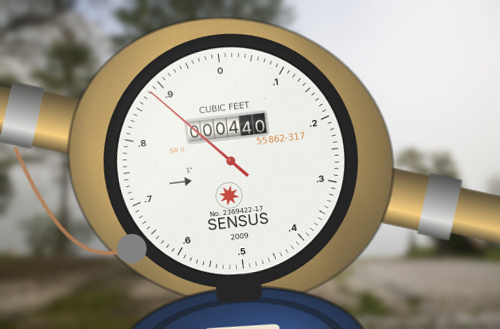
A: **439.88** ft³
